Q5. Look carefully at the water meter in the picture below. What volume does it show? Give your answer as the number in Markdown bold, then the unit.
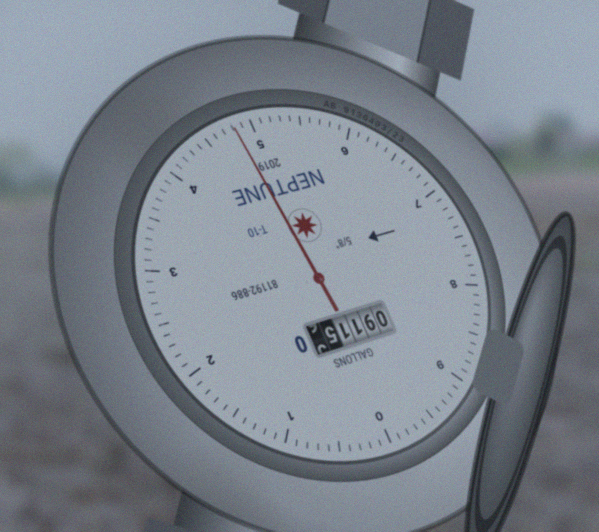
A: **911554.8** gal
